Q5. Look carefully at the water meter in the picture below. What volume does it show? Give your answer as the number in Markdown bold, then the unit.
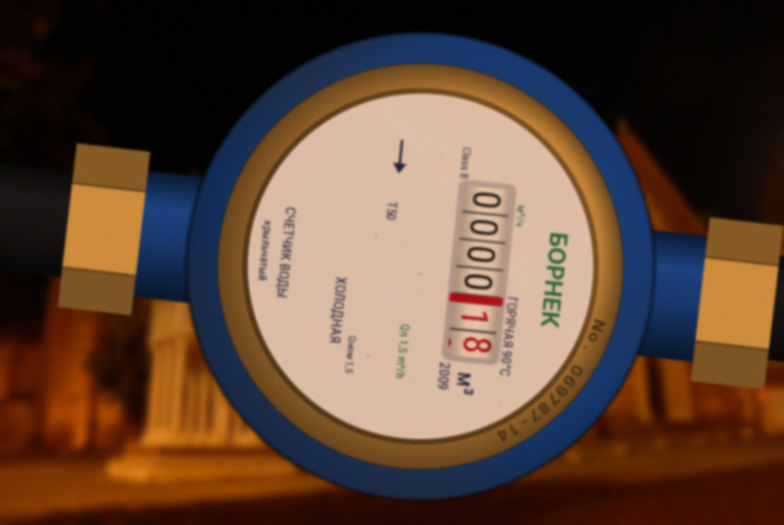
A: **0.18** m³
